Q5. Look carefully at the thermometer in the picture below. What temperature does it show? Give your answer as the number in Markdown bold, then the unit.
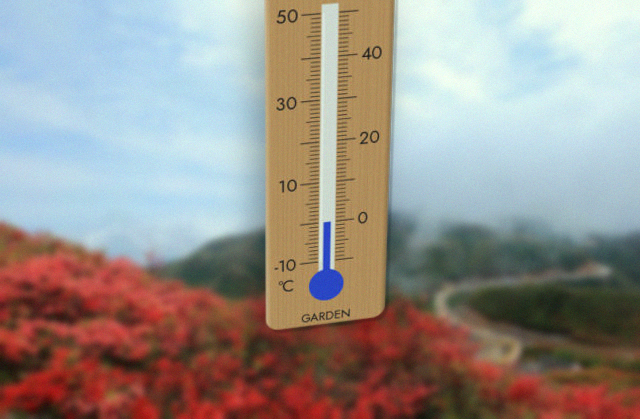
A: **0** °C
